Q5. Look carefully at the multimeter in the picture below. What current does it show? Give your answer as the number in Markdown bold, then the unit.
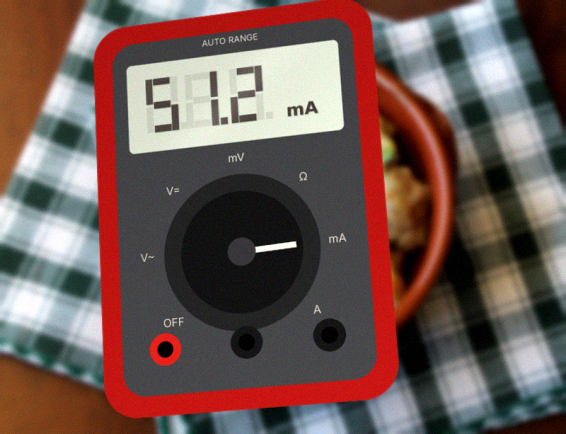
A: **51.2** mA
